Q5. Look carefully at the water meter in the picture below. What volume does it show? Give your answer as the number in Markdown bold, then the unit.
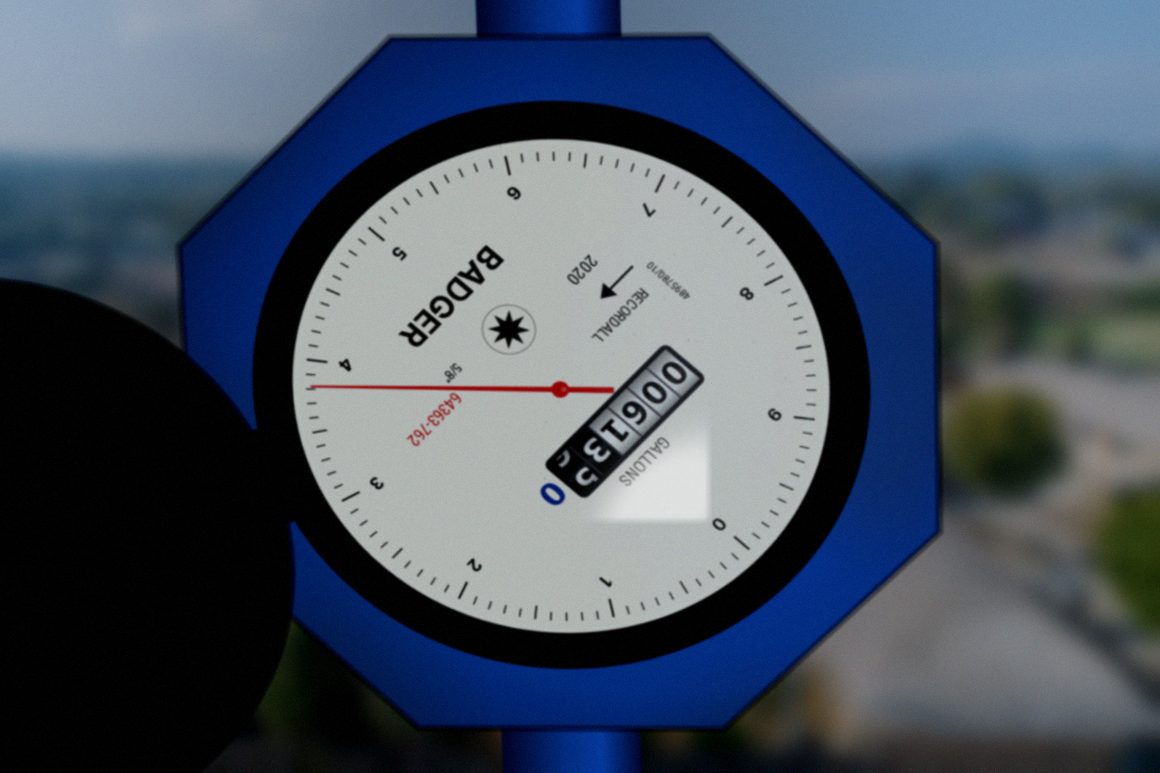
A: **61353.8** gal
